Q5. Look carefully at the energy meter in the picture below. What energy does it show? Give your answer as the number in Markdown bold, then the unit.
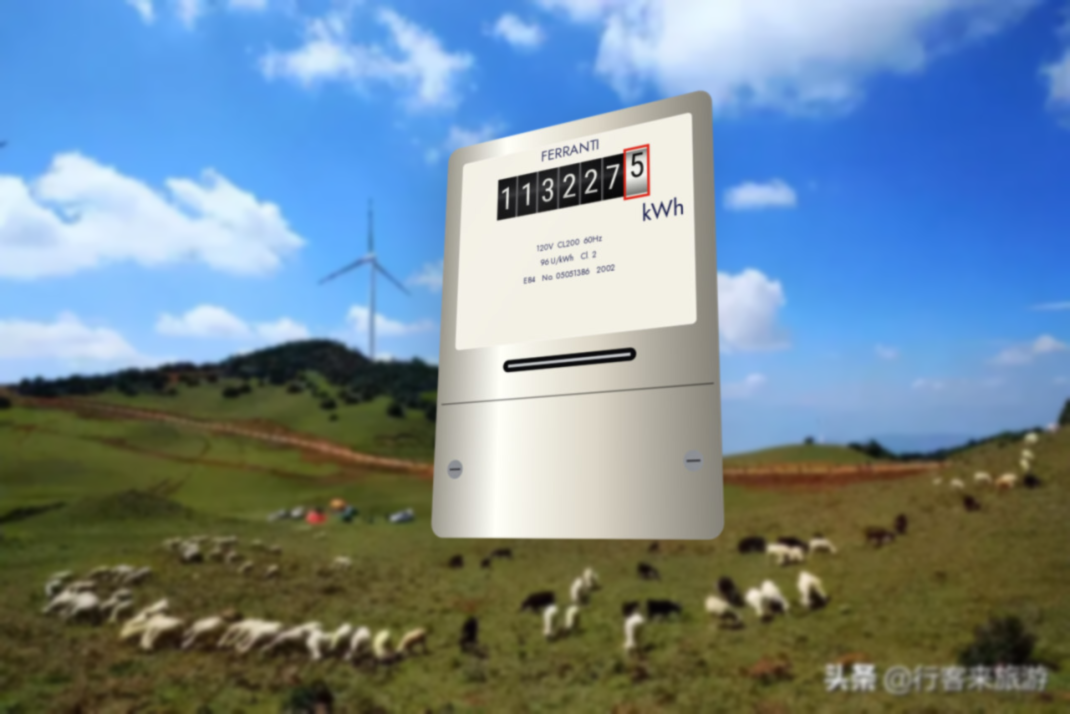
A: **113227.5** kWh
